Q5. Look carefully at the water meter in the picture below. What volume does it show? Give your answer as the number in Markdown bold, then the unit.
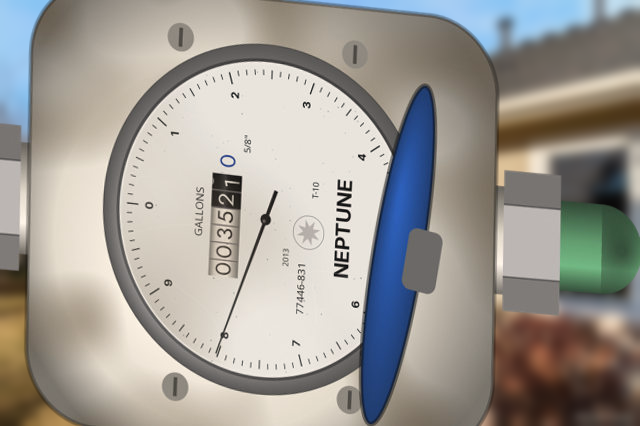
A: **35208.0** gal
